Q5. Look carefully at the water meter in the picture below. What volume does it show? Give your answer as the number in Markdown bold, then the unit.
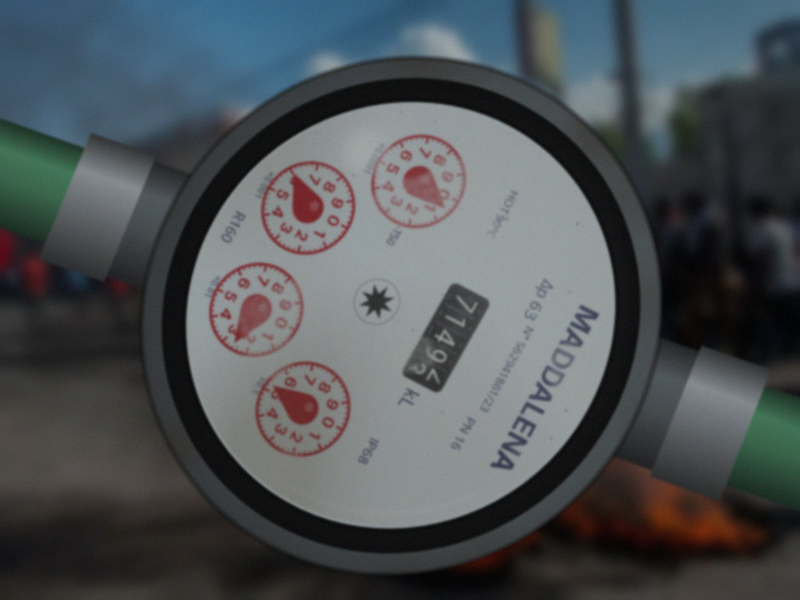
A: **71492.5260** kL
